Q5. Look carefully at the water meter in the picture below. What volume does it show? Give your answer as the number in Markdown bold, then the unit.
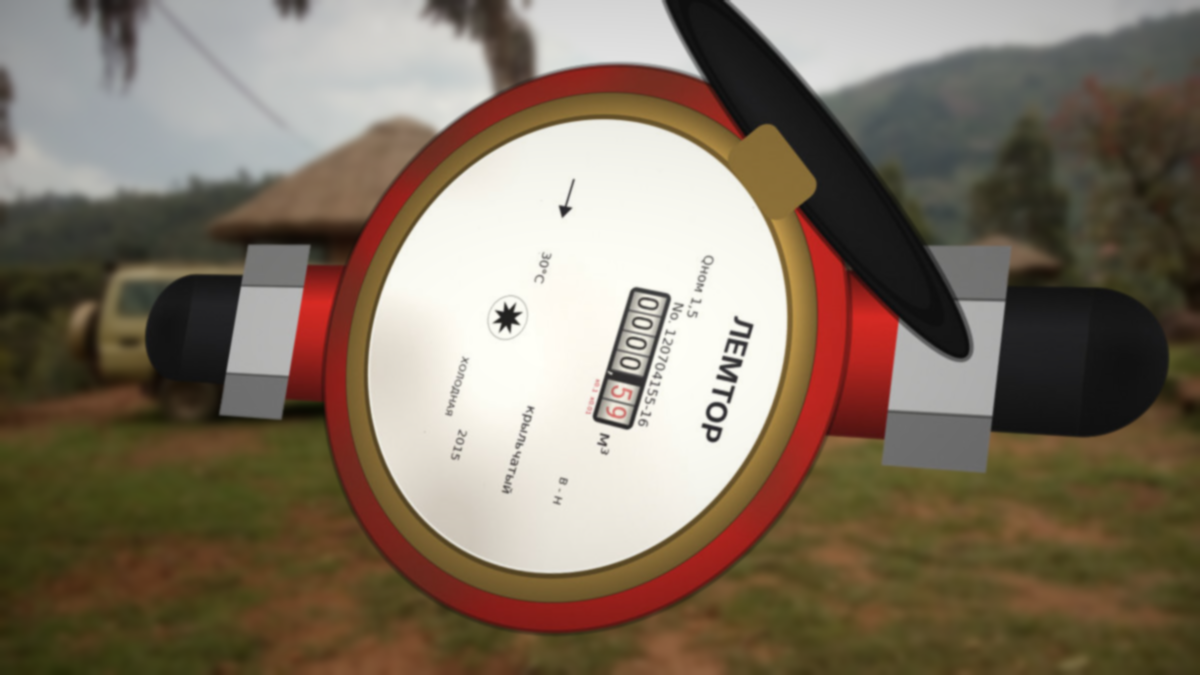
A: **0.59** m³
